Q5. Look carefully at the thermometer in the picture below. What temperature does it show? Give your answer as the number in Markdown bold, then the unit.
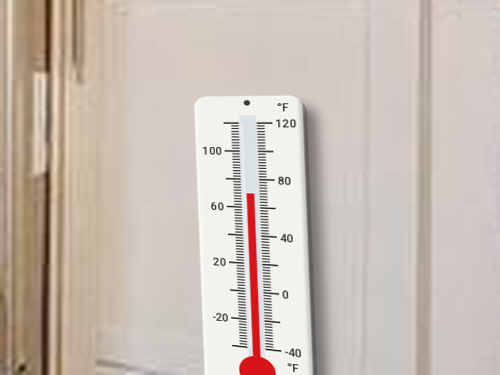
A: **70** °F
